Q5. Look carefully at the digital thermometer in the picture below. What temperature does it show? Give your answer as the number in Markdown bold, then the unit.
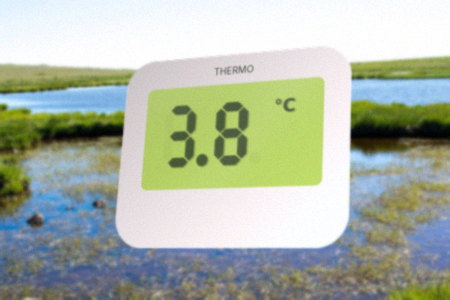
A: **3.8** °C
